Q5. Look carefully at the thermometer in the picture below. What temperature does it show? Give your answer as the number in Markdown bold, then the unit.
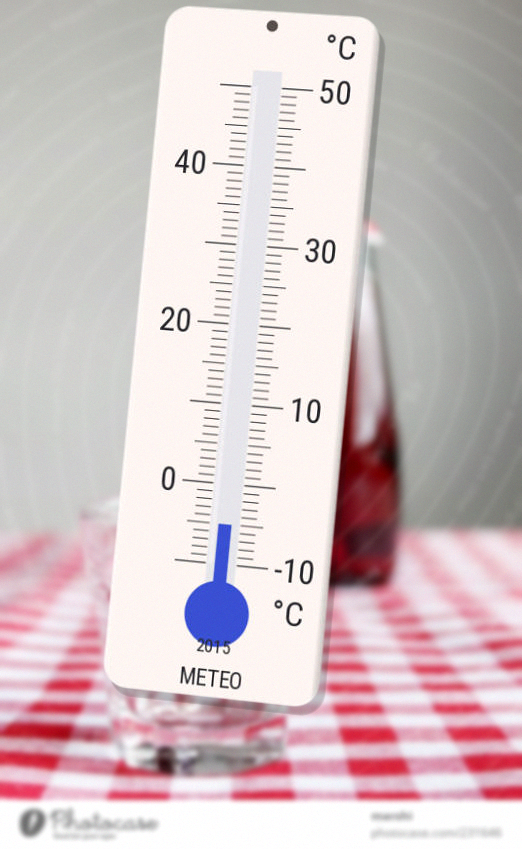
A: **-5** °C
